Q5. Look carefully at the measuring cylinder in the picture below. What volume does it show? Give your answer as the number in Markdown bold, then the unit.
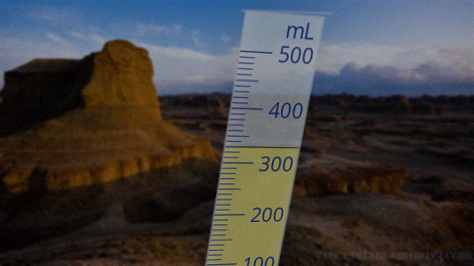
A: **330** mL
